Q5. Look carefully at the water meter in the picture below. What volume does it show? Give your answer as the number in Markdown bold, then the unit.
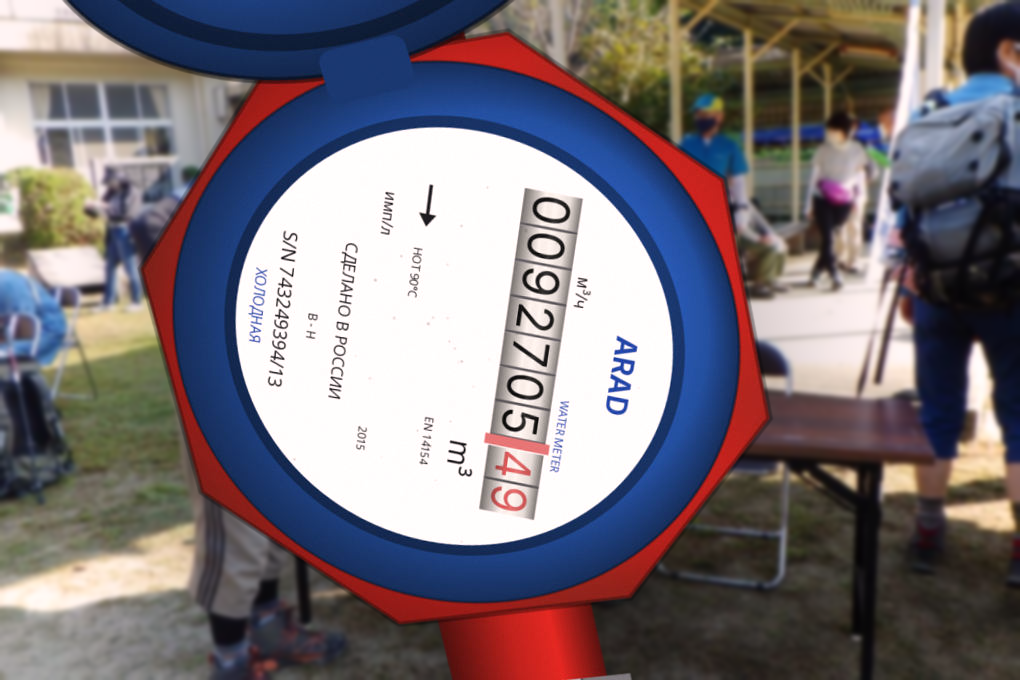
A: **92705.49** m³
